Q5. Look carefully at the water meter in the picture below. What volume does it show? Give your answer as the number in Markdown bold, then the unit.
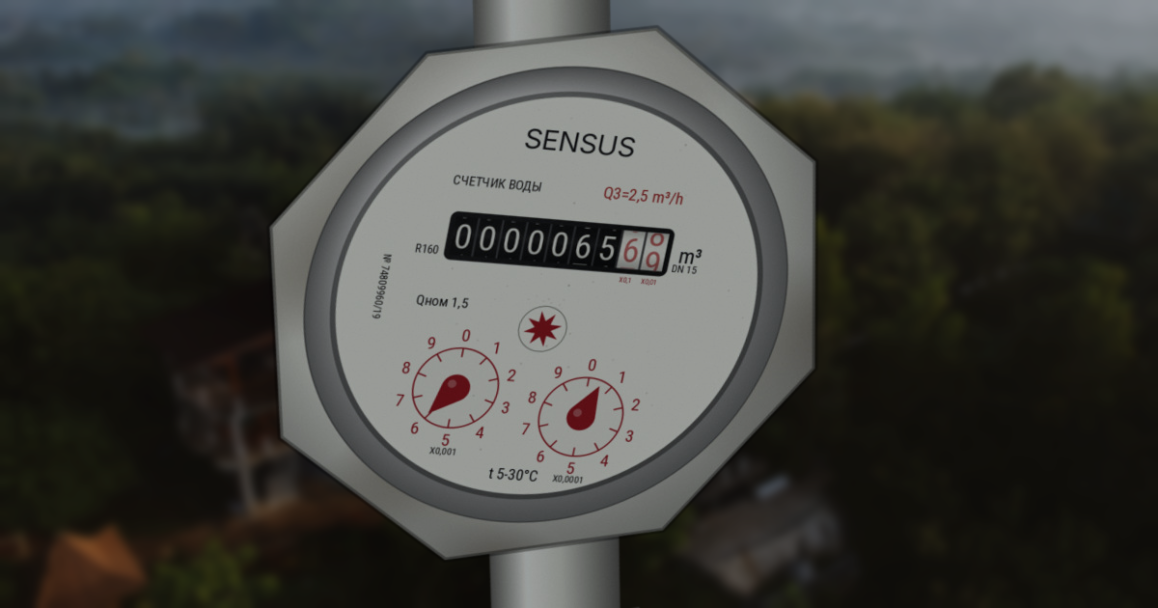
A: **65.6860** m³
